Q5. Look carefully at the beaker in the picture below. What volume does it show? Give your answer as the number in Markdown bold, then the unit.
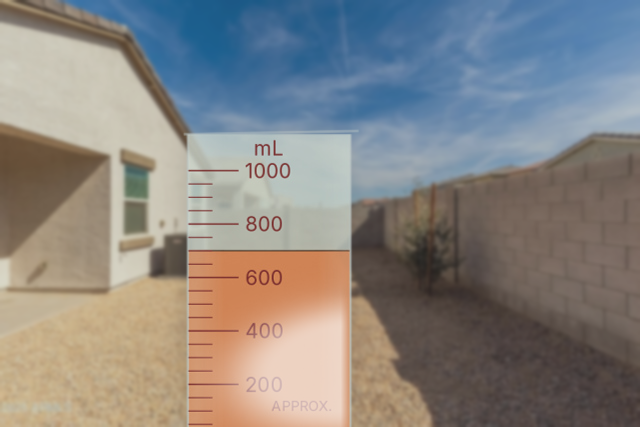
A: **700** mL
